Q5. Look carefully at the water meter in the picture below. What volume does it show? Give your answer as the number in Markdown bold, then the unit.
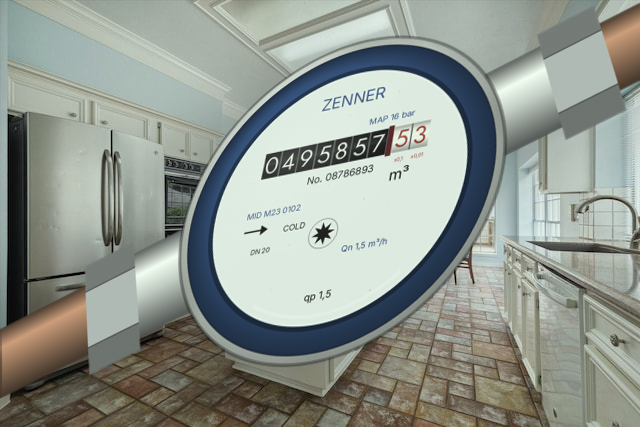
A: **495857.53** m³
